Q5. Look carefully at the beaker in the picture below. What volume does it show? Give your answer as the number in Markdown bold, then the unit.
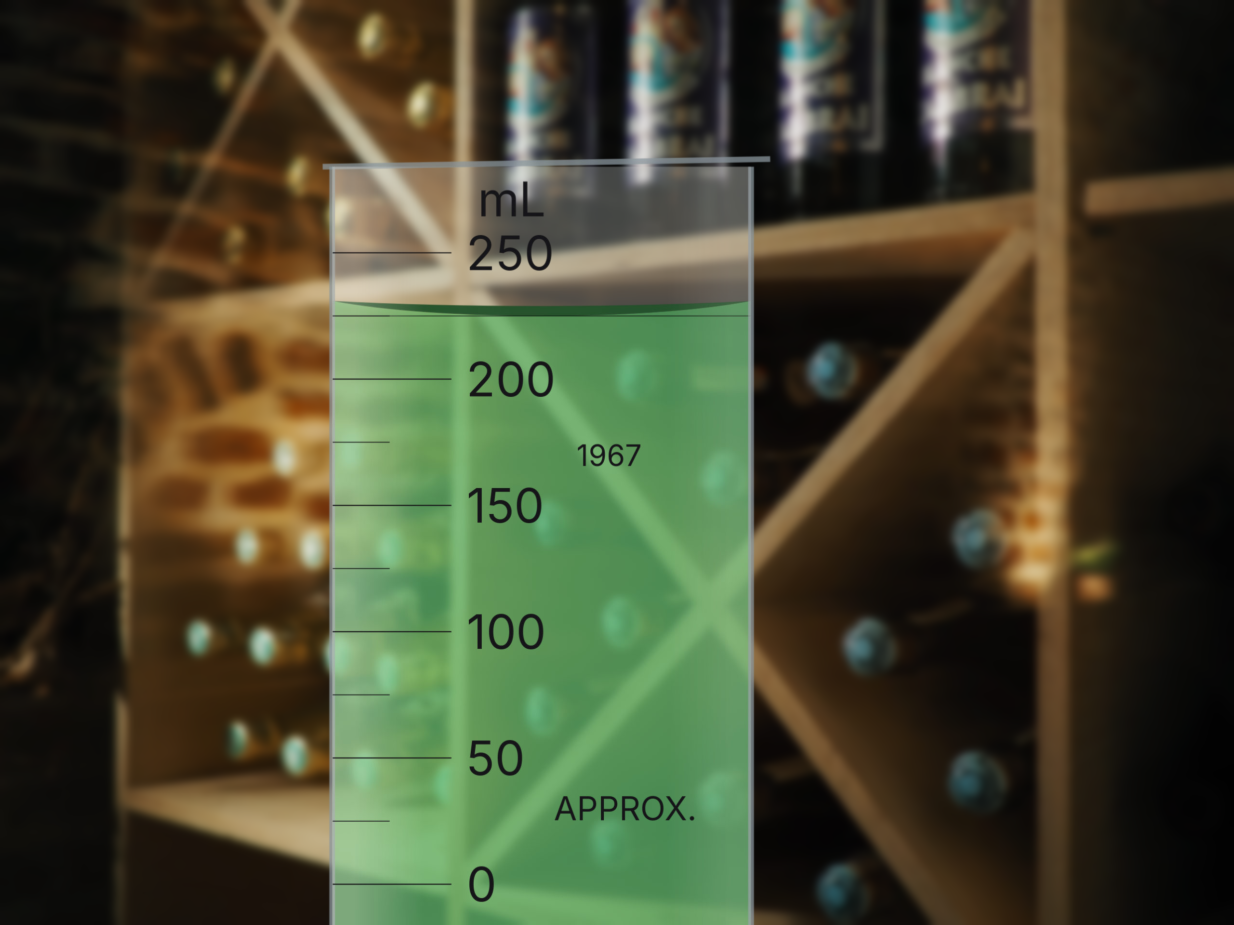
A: **225** mL
